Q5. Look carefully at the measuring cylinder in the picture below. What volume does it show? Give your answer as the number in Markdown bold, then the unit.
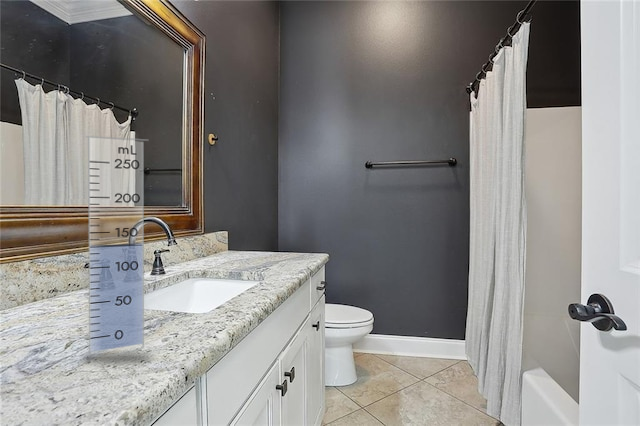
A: **130** mL
